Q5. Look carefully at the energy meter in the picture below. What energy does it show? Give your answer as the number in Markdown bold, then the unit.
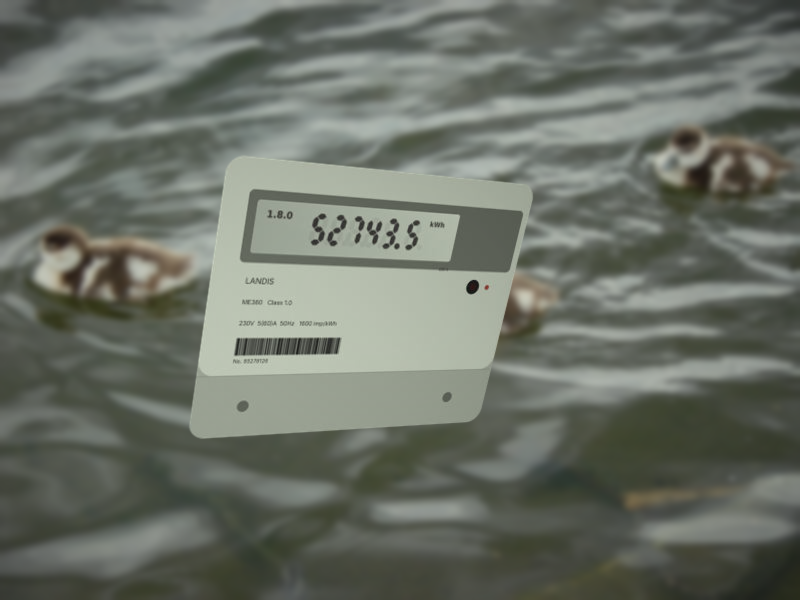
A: **52743.5** kWh
